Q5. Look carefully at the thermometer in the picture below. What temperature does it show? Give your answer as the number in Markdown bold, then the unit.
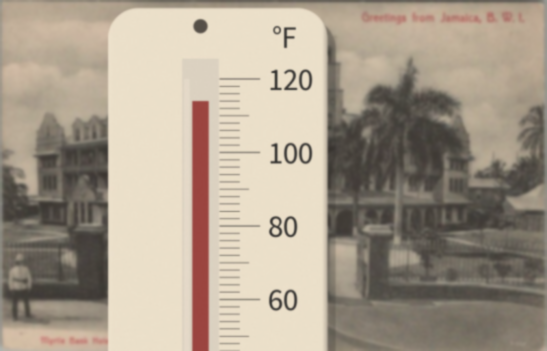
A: **114** °F
